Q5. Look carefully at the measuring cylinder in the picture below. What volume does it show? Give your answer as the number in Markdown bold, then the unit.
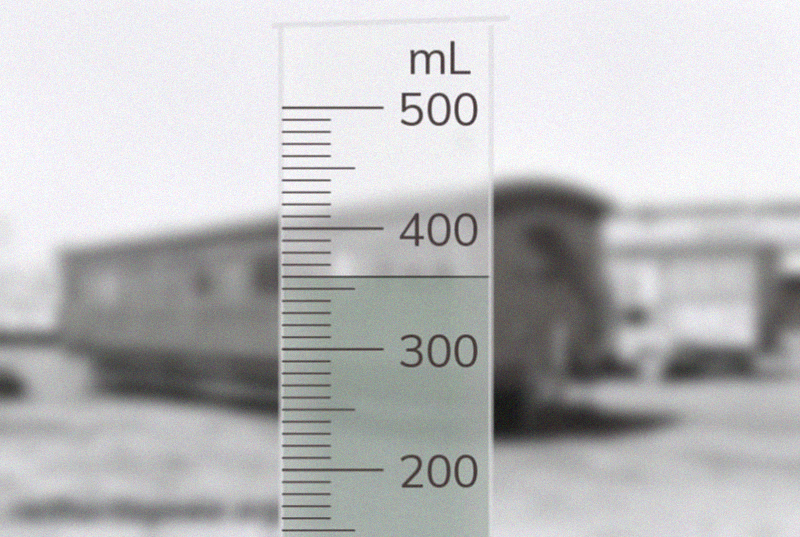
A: **360** mL
